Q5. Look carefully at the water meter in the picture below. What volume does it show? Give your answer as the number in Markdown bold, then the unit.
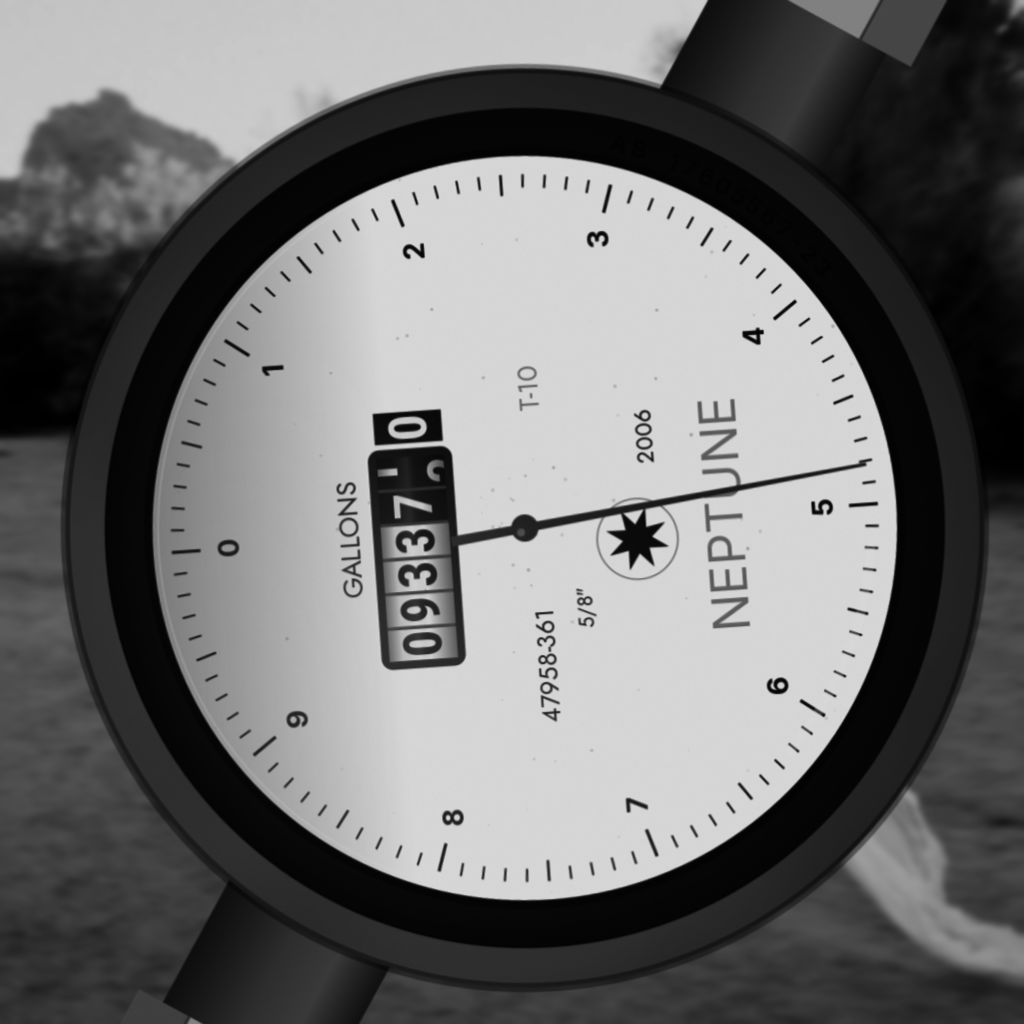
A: **933714.8** gal
